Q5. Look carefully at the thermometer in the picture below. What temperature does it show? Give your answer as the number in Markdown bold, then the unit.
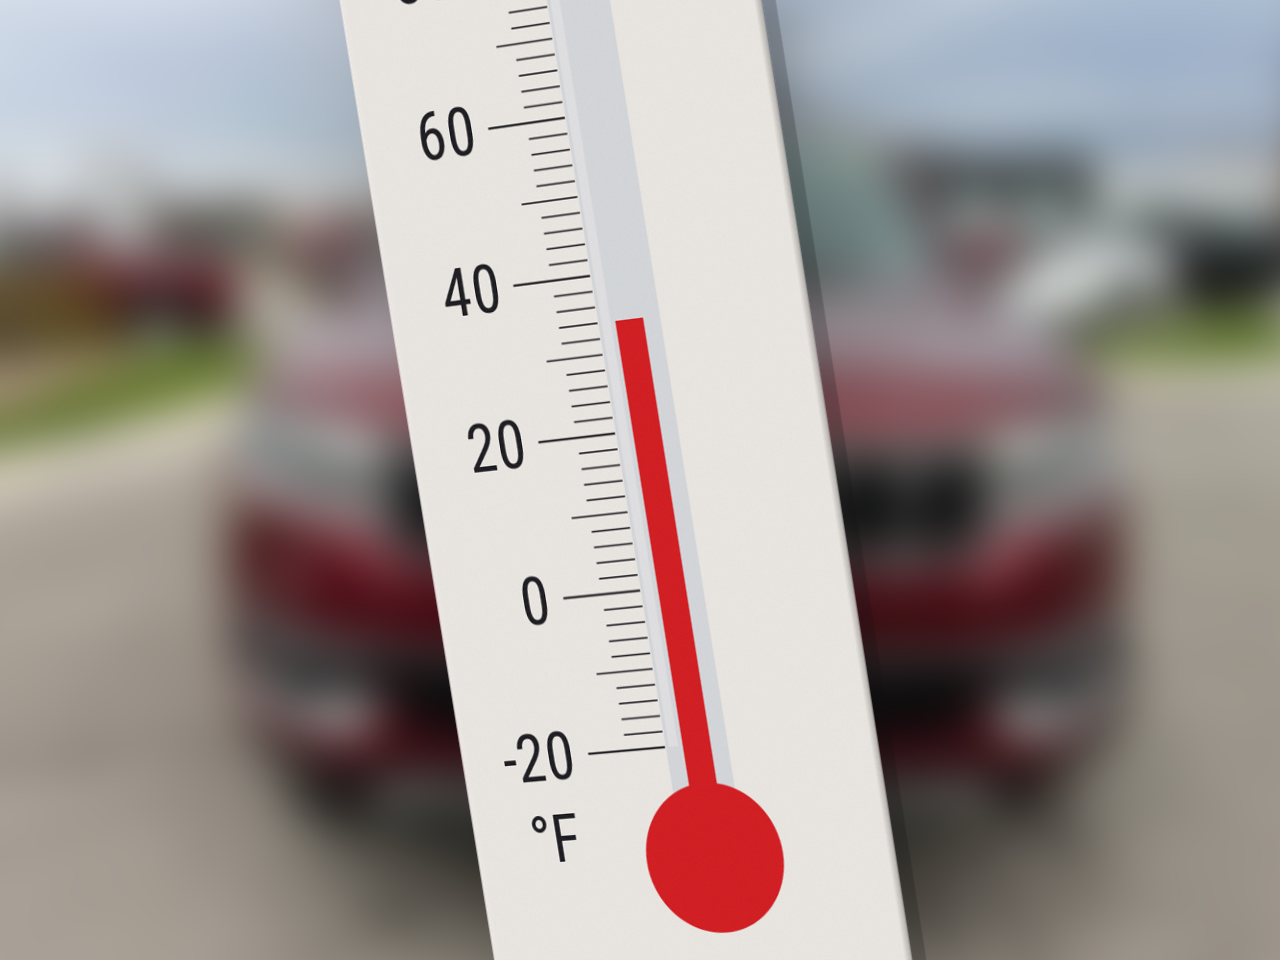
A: **34** °F
